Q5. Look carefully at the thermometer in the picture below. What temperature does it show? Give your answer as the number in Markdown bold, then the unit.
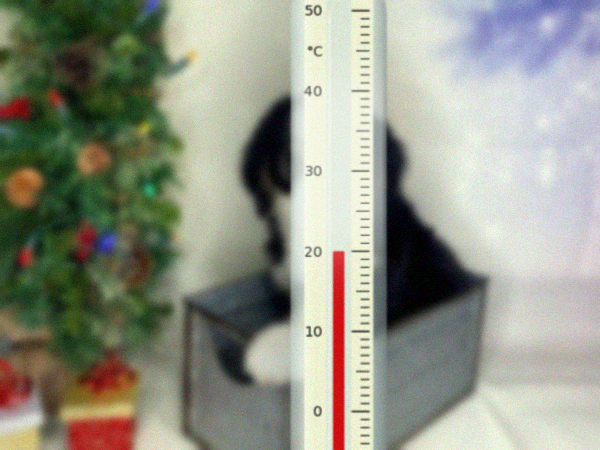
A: **20** °C
